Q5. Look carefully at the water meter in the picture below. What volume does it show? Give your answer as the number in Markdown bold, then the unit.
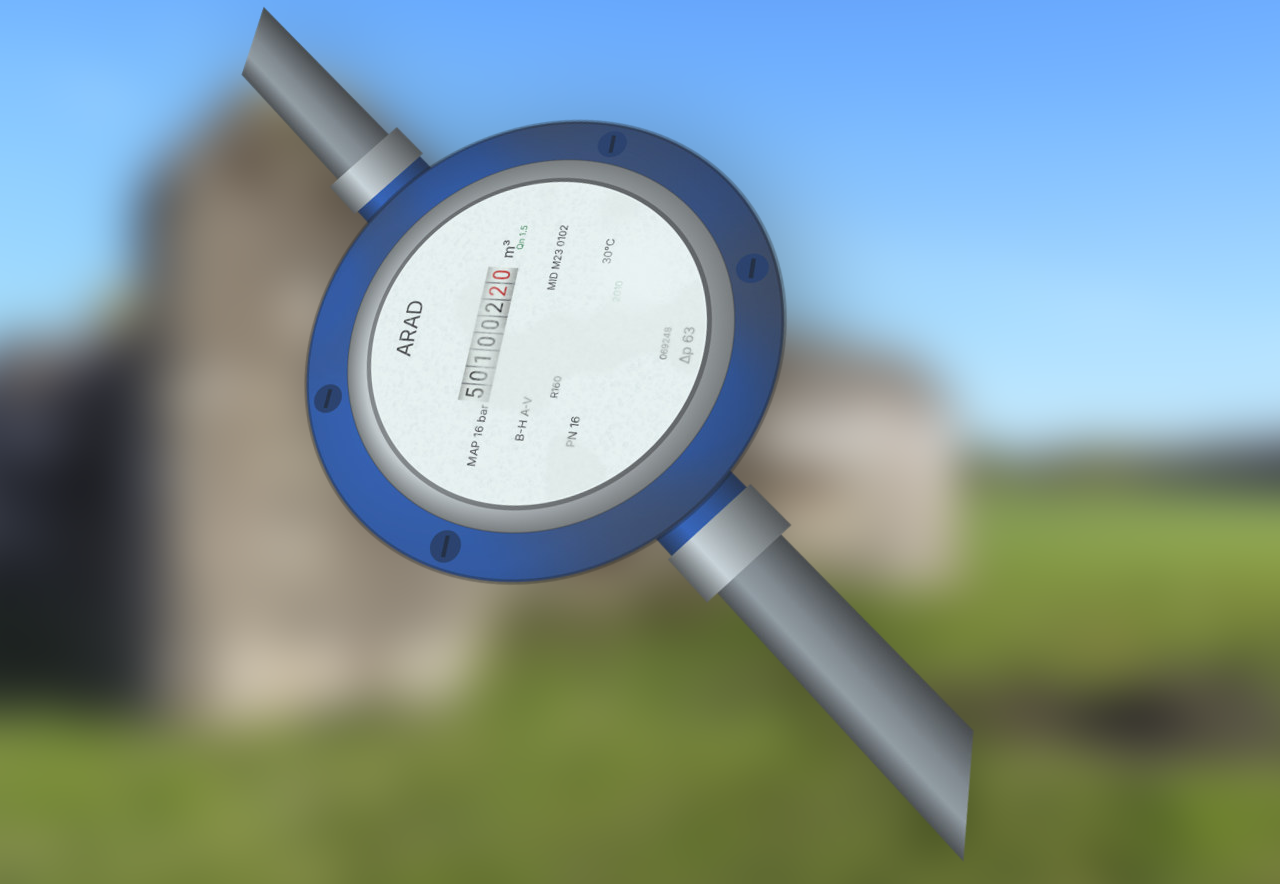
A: **501002.20** m³
